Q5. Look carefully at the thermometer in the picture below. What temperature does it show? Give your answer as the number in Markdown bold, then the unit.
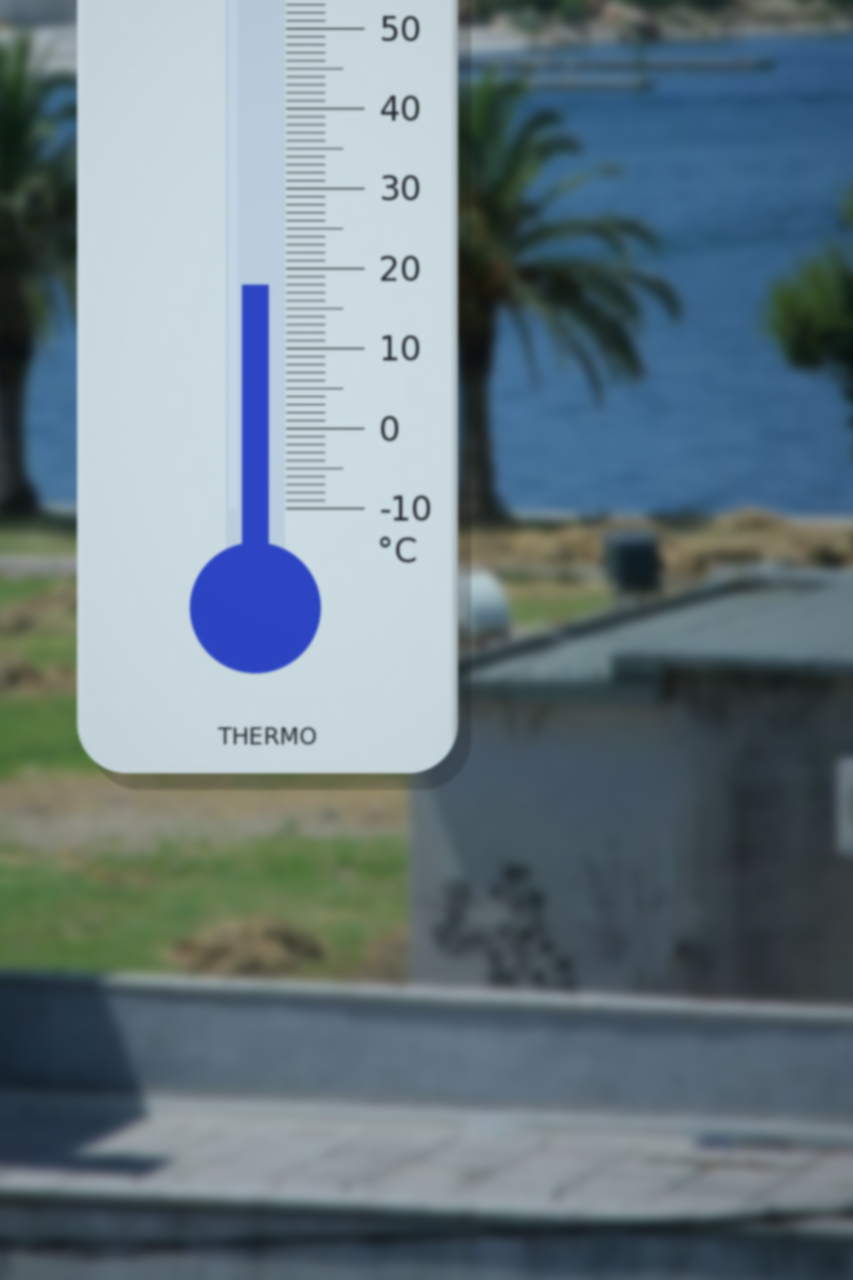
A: **18** °C
